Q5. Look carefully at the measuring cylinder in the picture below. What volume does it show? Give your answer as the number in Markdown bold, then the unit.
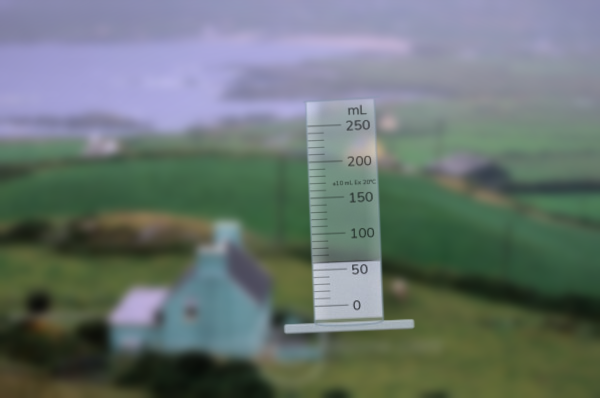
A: **60** mL
